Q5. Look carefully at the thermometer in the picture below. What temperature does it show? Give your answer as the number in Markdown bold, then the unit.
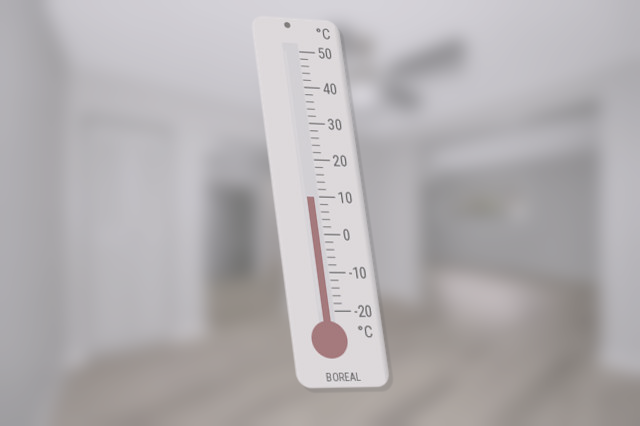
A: **10** °C
